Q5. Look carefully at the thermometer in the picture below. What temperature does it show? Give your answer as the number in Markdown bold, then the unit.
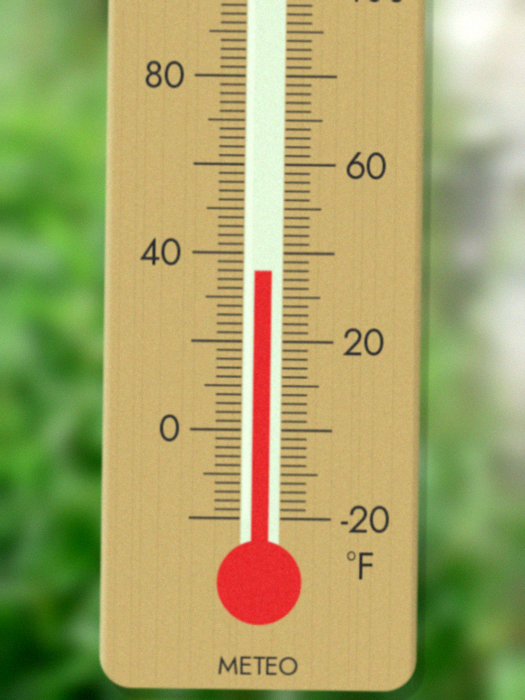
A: **36** °F
